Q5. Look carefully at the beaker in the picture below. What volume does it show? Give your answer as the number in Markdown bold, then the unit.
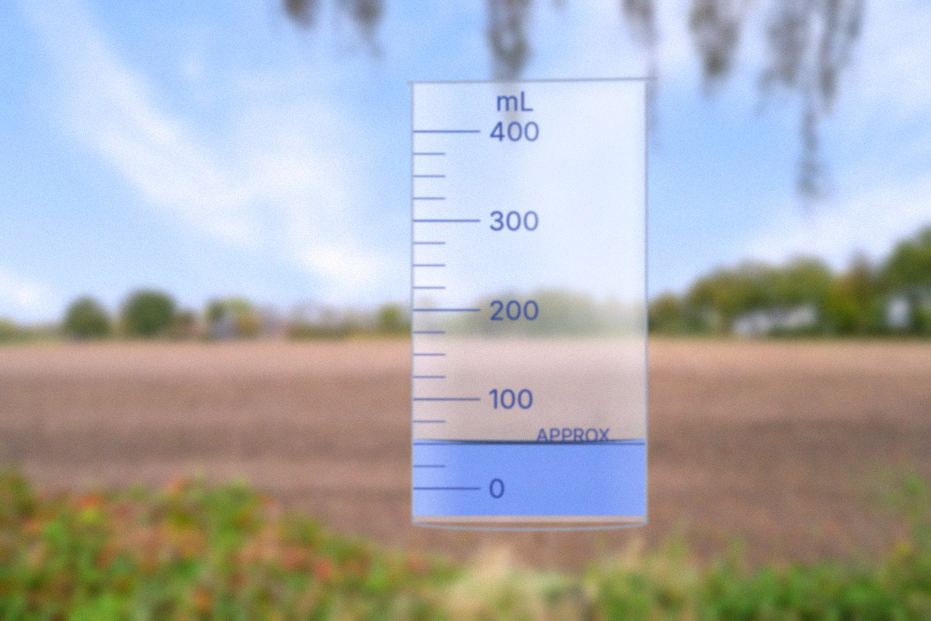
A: **50** mL
